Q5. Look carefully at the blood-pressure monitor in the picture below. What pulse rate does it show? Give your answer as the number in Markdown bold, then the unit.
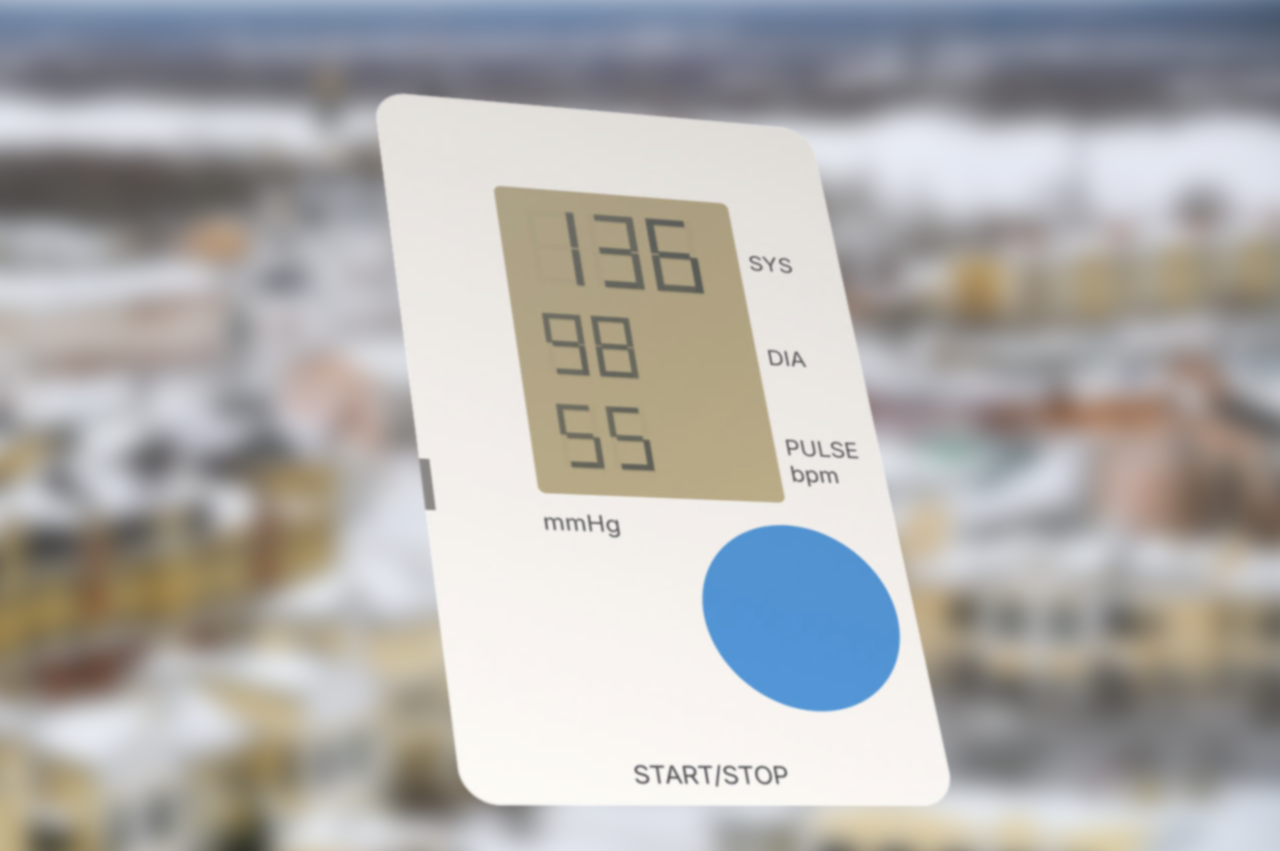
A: **55** bpm
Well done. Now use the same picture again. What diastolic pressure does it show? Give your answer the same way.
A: **98** mmHg
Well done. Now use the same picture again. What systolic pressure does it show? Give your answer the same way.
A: **136** mmHg
